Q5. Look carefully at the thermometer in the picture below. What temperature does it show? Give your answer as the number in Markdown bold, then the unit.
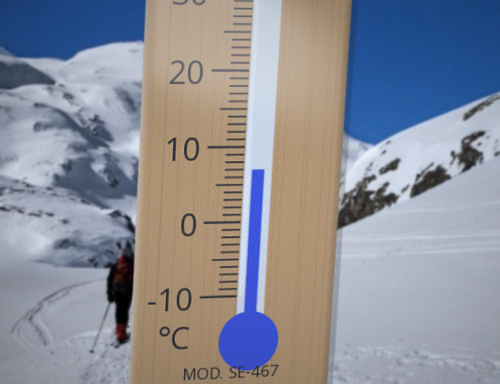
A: **7** °C
